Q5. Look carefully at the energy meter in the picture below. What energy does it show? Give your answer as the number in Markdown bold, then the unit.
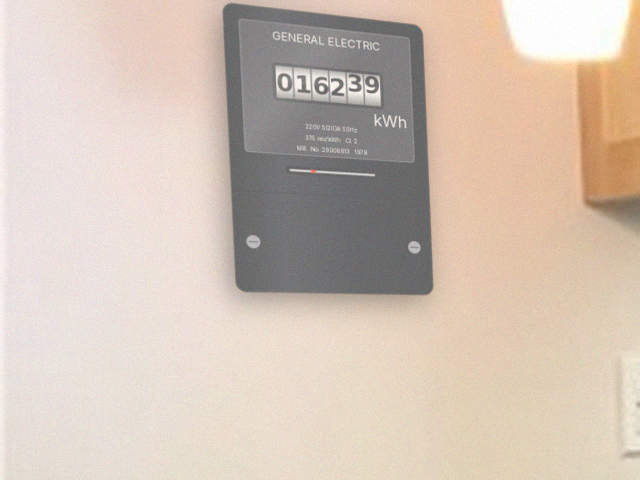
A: **16239** kWh
